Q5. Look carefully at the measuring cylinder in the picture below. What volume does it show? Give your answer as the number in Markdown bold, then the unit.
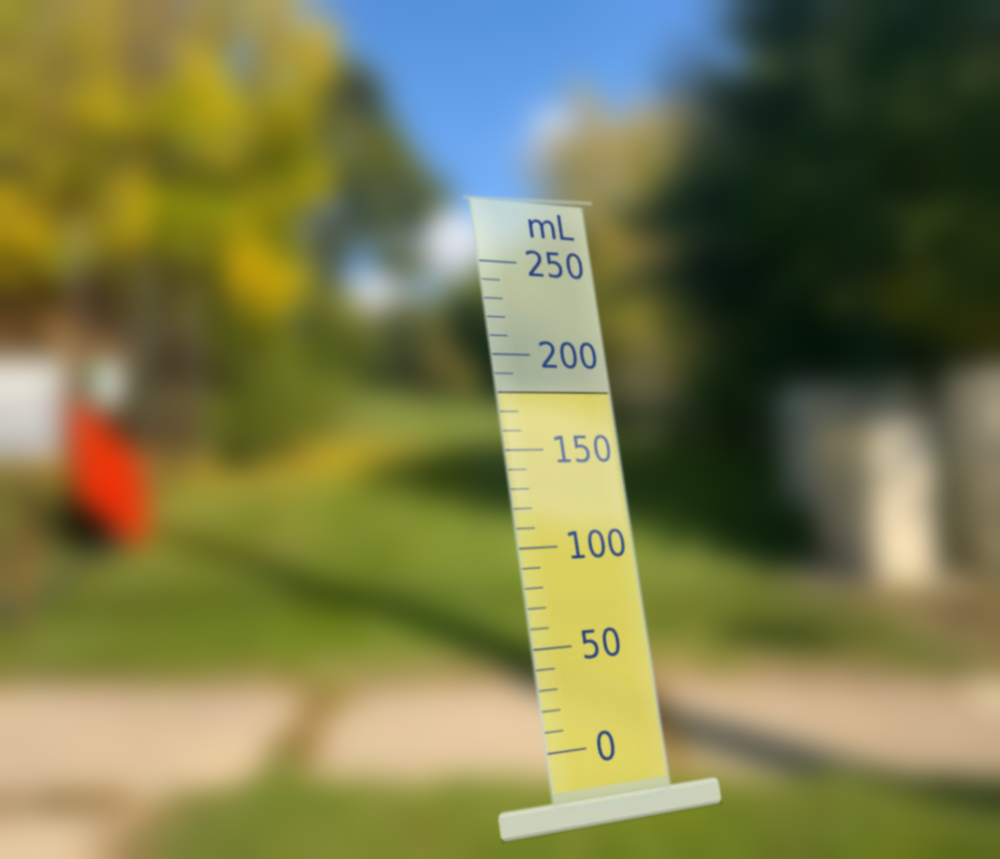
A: **180** mL
